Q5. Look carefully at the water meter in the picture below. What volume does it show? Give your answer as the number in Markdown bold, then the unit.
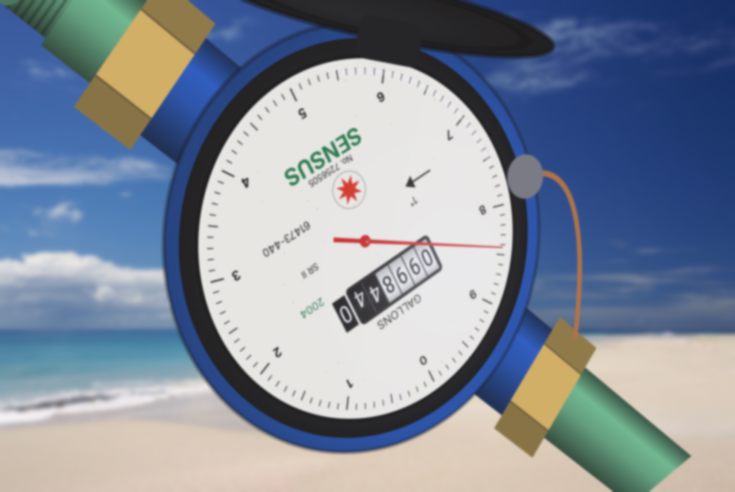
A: **998438.4** gal
